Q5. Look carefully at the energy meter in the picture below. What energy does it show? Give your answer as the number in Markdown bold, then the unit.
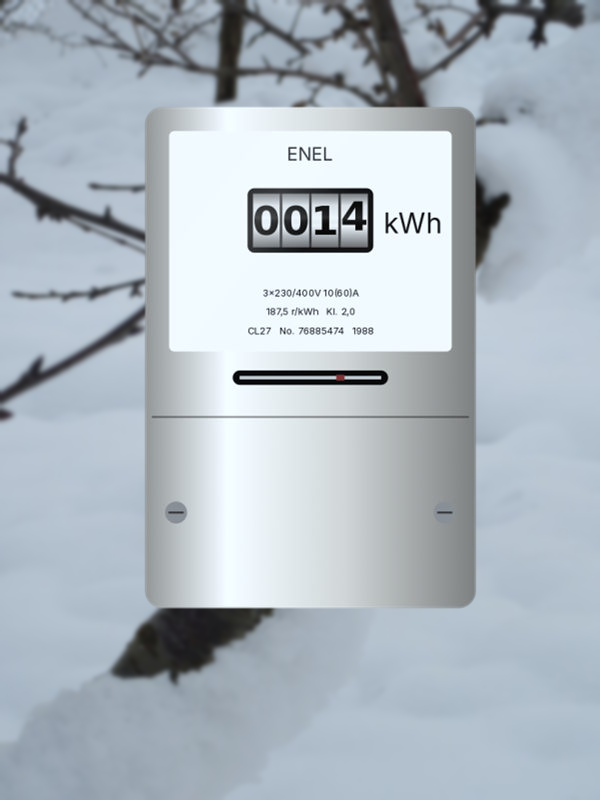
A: **14** kWh
